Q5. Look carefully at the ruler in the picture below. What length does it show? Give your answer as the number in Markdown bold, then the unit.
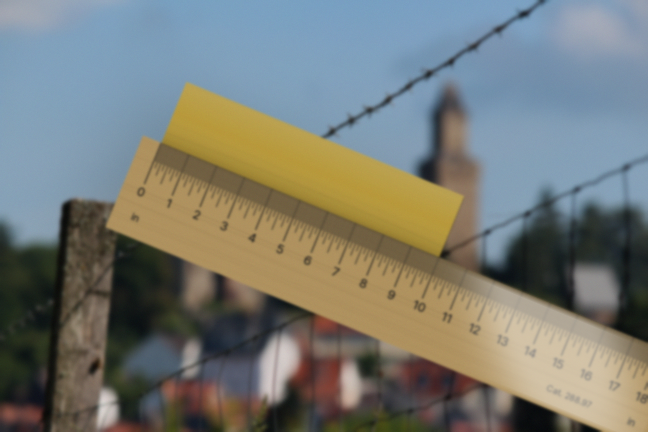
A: **10** in
